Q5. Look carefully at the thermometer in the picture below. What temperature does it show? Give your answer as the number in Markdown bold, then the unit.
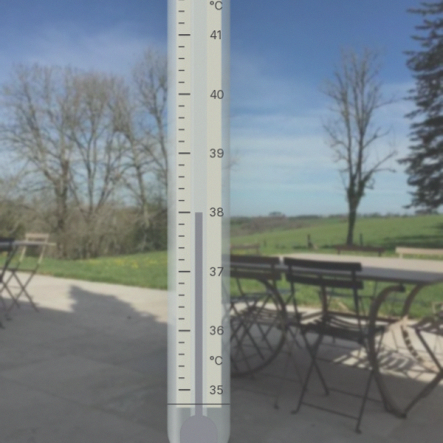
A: **38** °C
